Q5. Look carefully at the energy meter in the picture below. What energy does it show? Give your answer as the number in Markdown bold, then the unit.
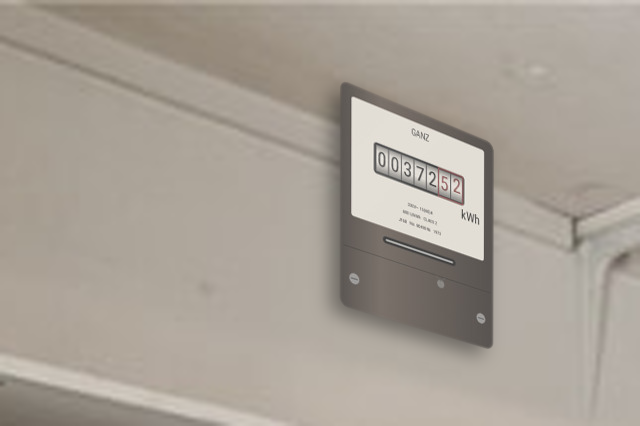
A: **372.52** kWh
